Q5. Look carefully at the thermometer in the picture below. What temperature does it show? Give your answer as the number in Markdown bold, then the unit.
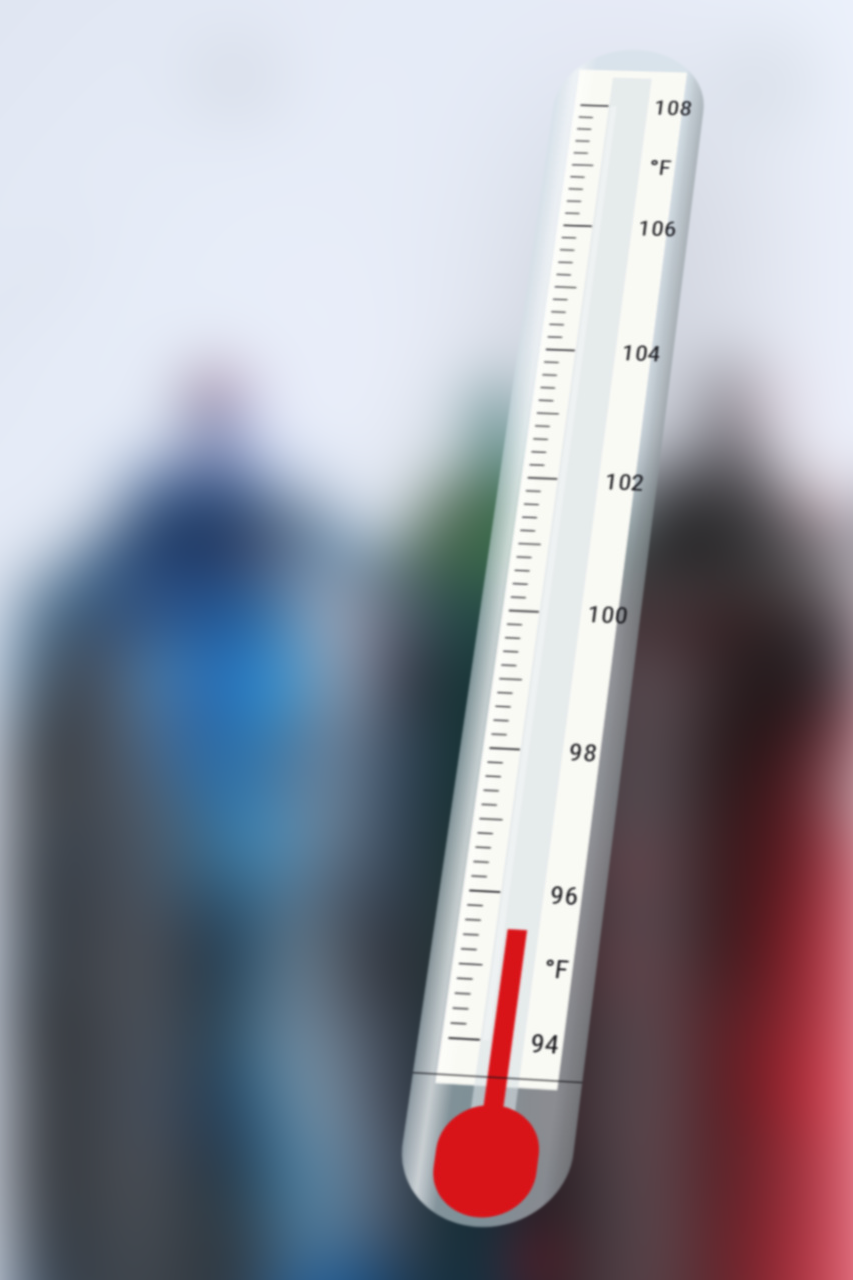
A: **95.5** °F
